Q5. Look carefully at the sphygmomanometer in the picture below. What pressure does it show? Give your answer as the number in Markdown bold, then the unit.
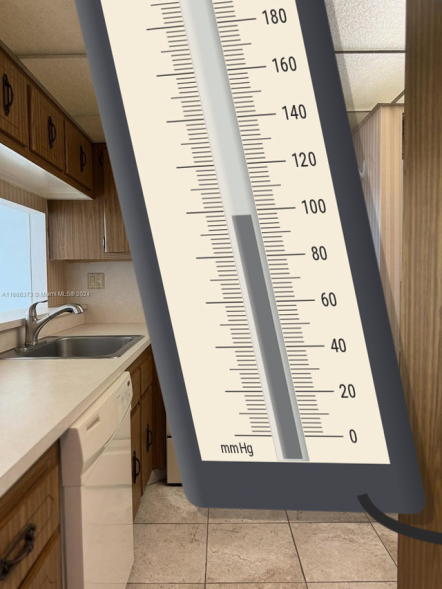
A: **98** mmHg
